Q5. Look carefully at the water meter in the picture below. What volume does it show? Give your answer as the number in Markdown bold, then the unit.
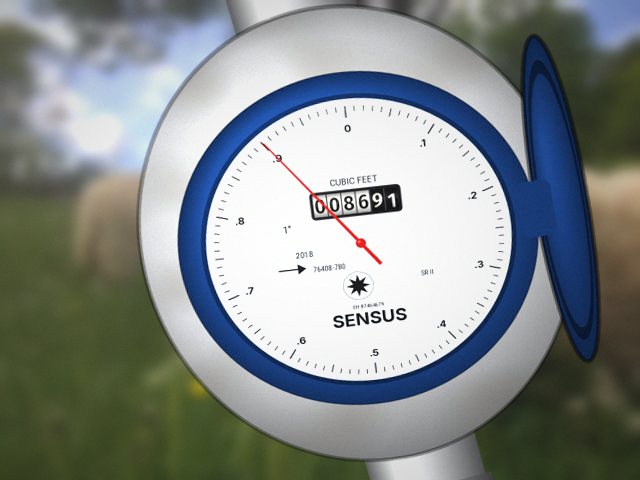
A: **8690.90** ft³
